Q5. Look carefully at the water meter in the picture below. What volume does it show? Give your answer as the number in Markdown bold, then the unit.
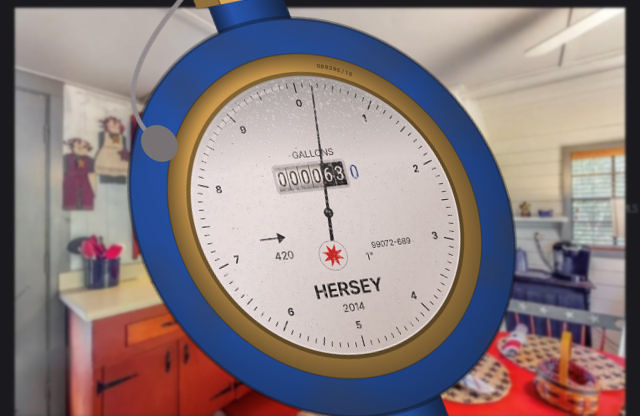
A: **630.2** gal
